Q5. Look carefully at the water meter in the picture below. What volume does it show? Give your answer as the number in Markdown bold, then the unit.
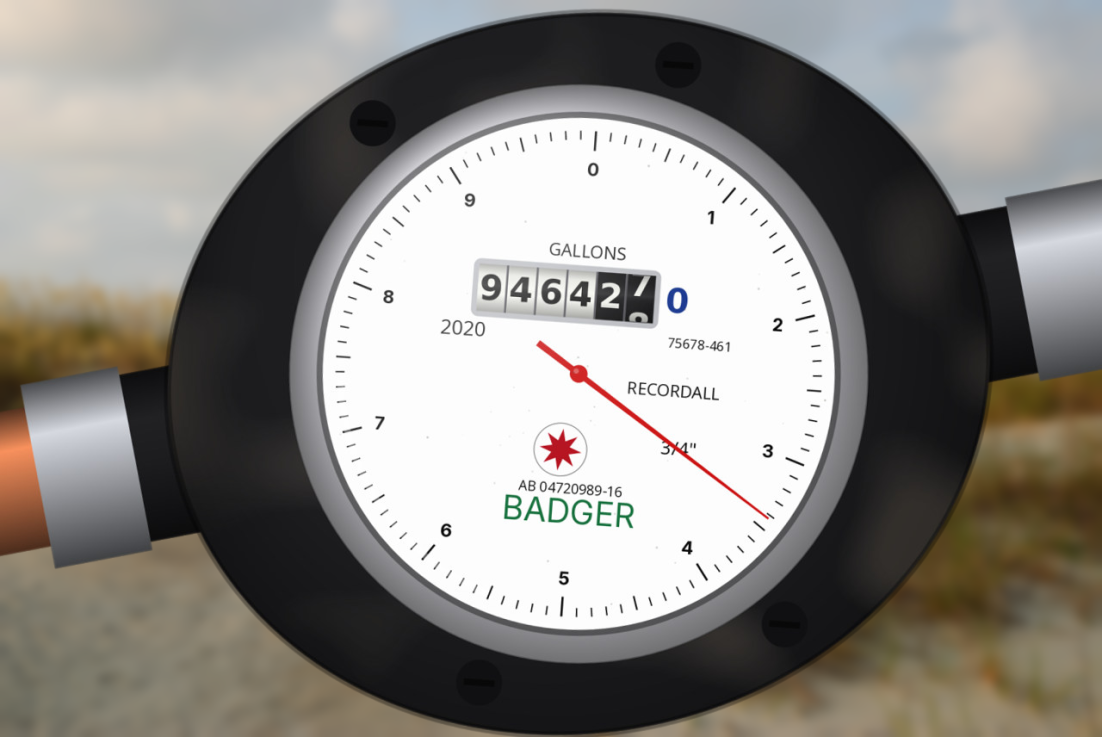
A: **9464273.4** gal
